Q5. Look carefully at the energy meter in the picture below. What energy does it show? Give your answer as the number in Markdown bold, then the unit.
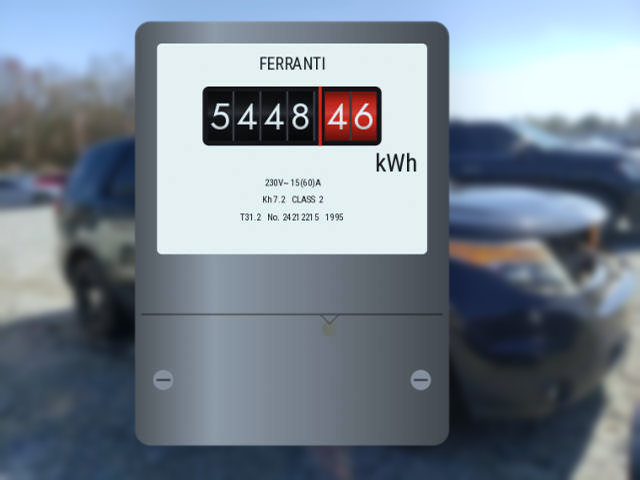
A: **5448.46** kWh
